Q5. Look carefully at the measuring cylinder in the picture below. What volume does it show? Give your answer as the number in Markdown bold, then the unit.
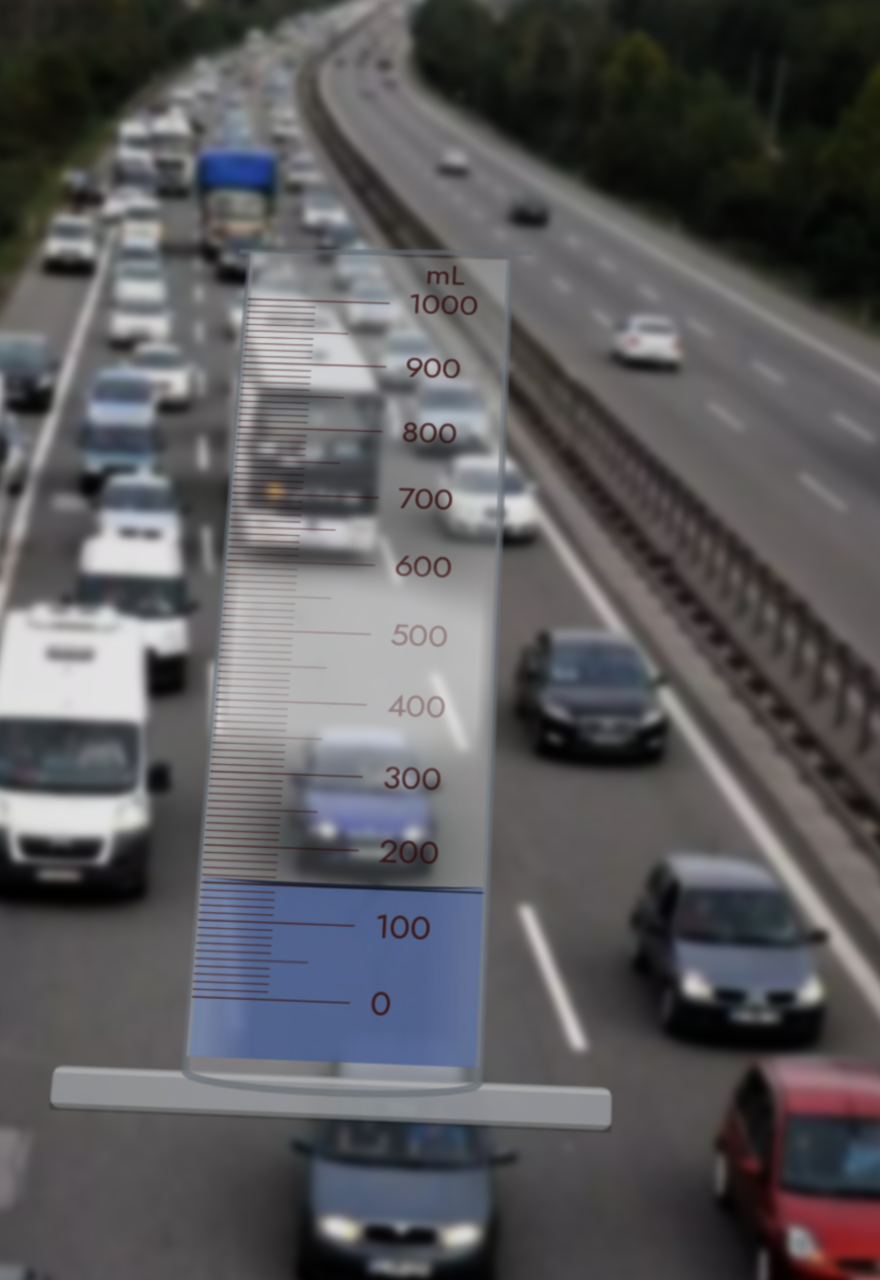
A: **150** mL
